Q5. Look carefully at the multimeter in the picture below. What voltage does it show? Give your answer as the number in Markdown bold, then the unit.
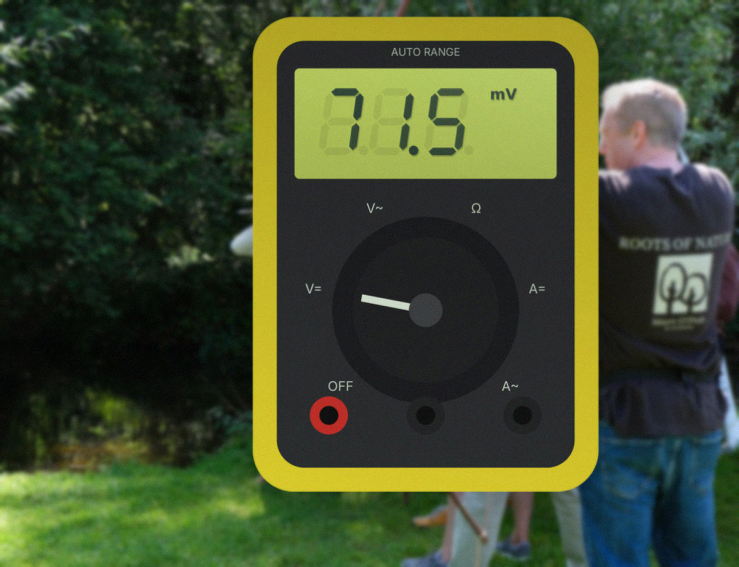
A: **71.5** mV
